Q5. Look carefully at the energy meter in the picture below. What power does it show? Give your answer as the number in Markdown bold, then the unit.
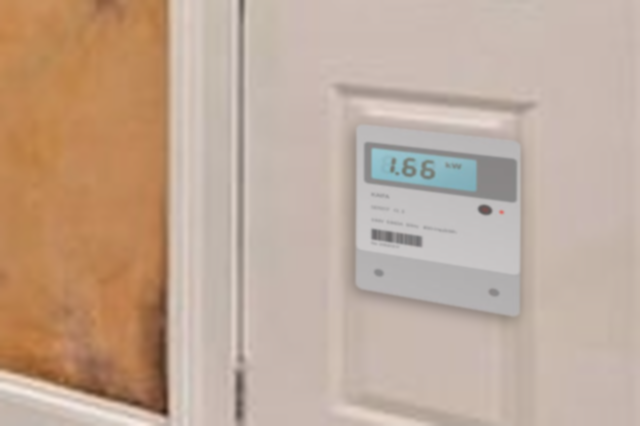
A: **1.66** kW
